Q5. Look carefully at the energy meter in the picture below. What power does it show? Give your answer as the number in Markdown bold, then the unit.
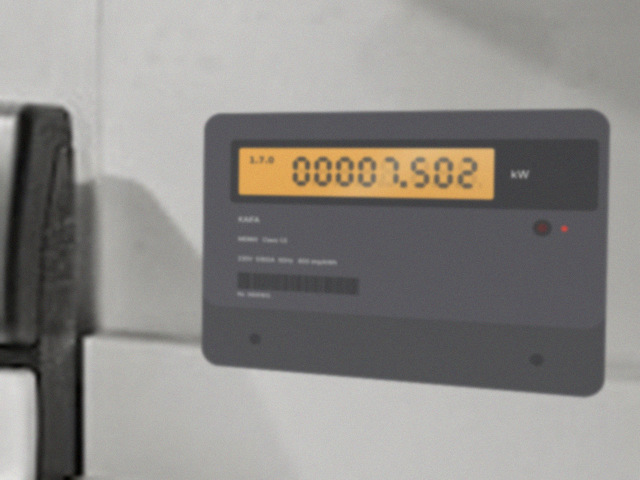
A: **7.502** kW
